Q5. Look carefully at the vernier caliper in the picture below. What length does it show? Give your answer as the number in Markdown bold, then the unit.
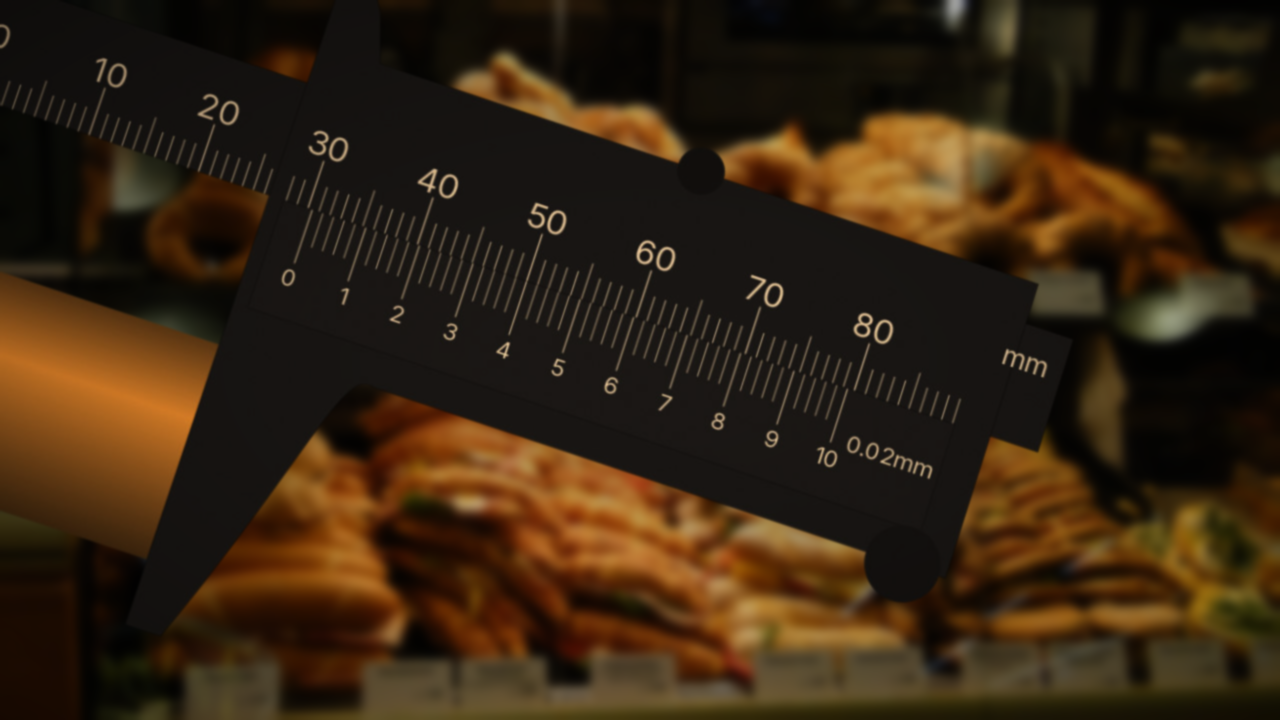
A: **30.4** mm
